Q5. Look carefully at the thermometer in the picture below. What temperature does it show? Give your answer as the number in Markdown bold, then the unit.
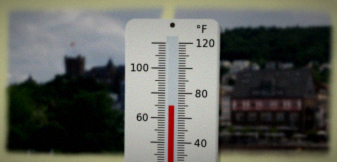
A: **70** °F
